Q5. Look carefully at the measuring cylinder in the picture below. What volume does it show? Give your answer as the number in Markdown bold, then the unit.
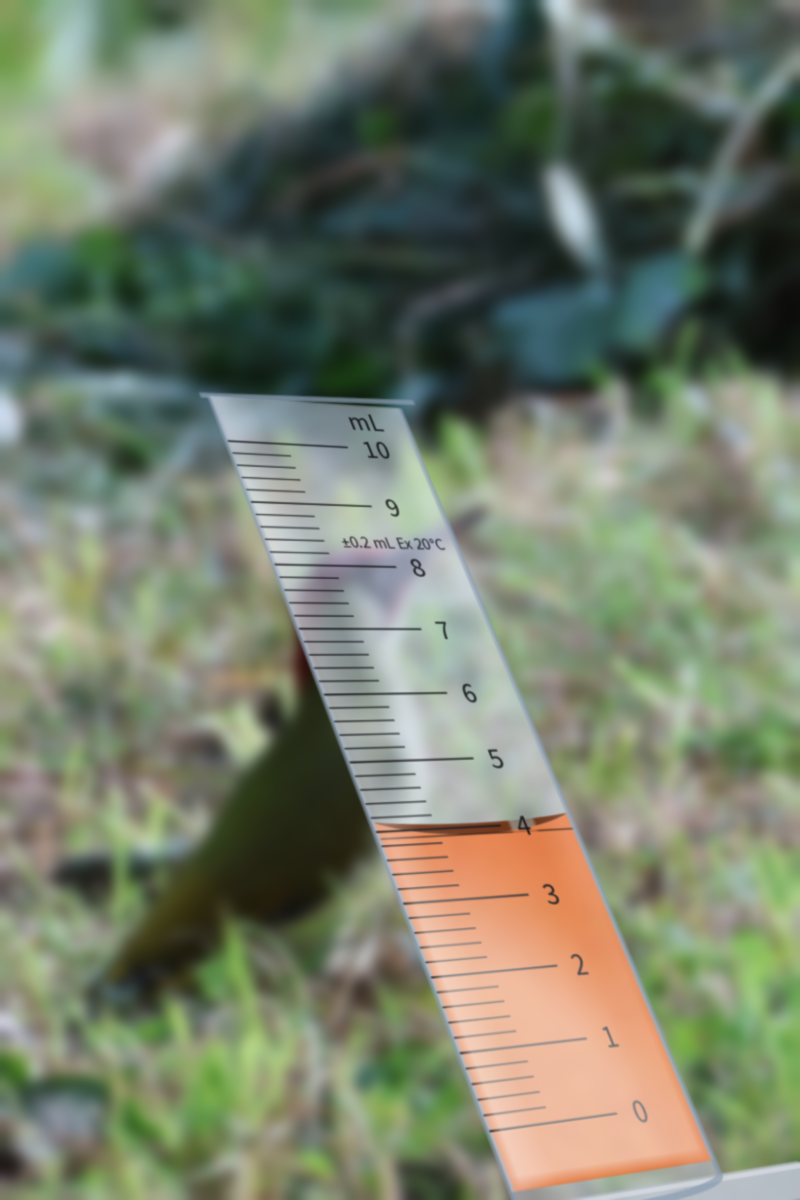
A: **3.9** mL
